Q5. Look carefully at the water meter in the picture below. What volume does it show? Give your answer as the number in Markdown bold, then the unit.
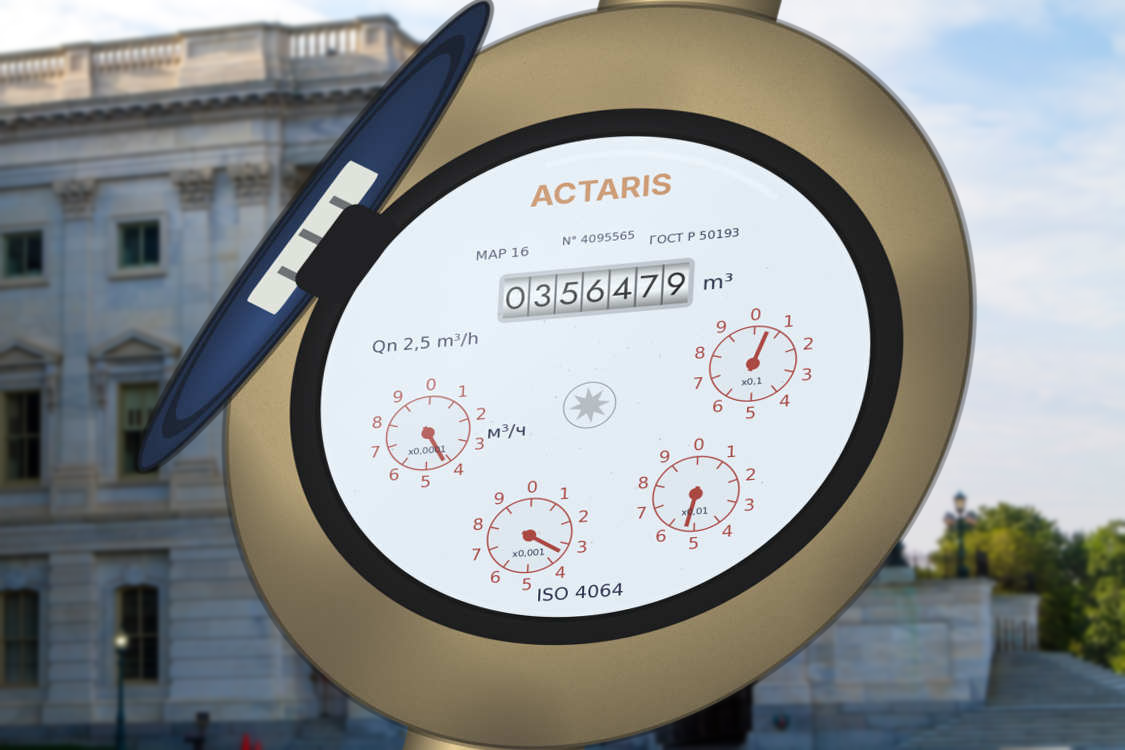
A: **356479.0534** m³
